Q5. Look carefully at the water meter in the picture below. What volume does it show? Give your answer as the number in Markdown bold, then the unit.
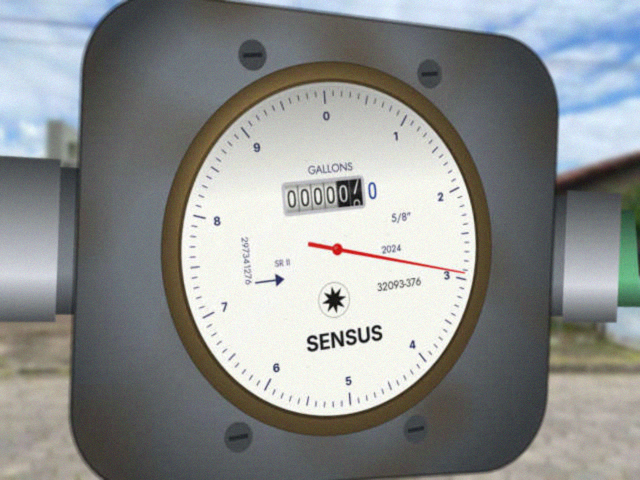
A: **72.9** gal
